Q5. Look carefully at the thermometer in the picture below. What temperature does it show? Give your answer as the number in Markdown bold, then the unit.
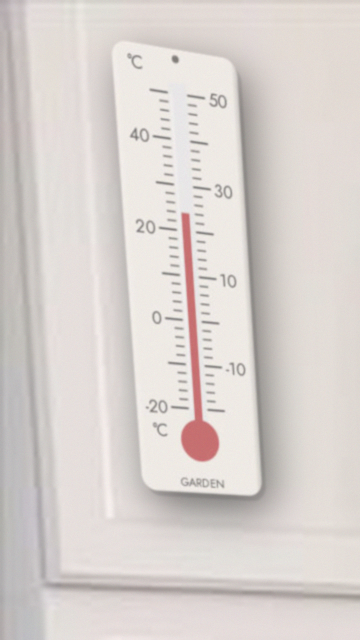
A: **24** °C
